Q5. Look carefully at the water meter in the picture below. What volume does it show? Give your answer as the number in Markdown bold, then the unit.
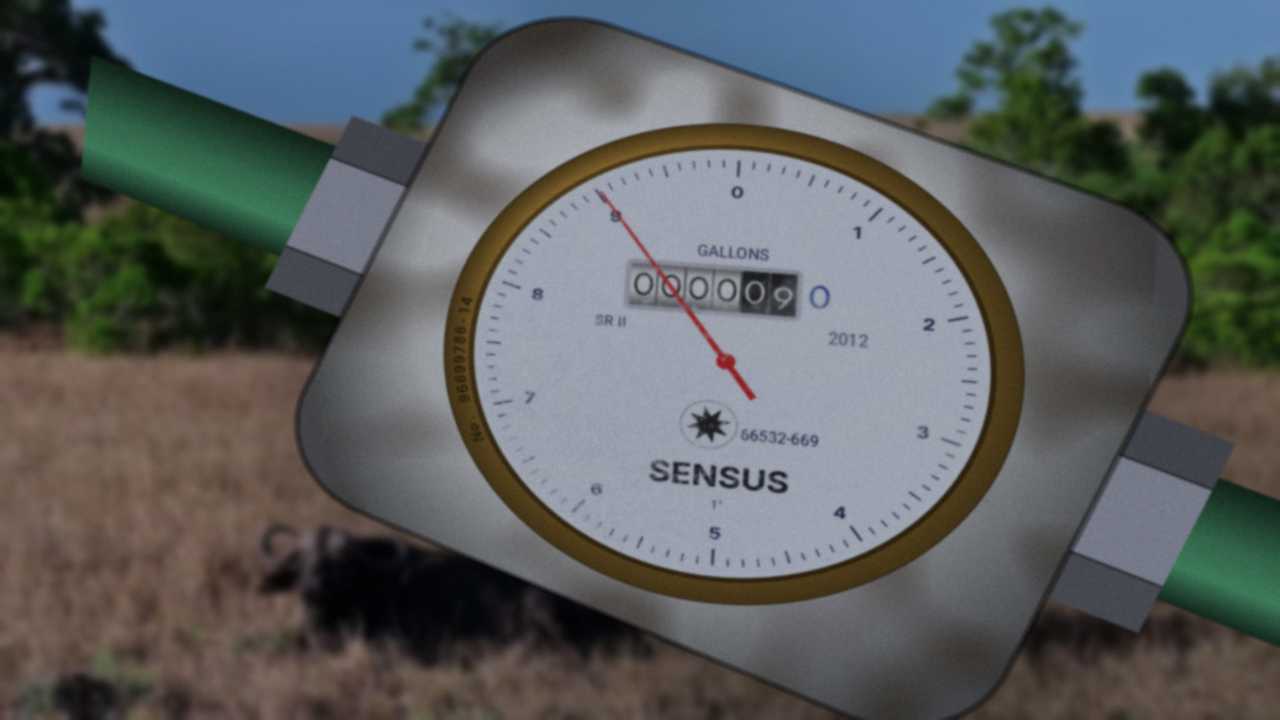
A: **89.0** gal
